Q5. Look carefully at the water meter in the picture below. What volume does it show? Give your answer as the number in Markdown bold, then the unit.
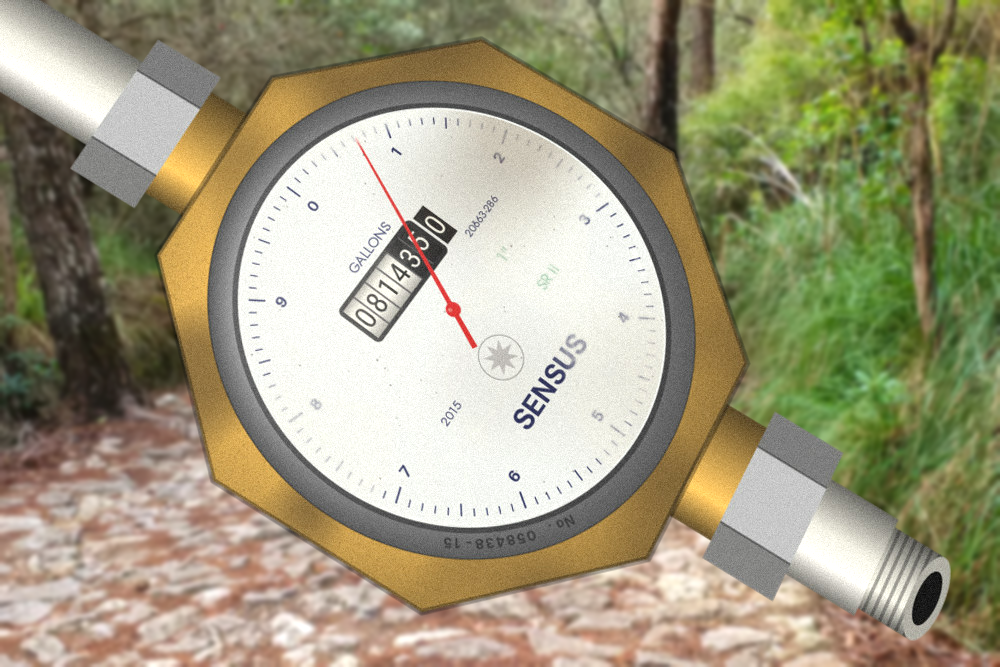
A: **814350.7** gal
